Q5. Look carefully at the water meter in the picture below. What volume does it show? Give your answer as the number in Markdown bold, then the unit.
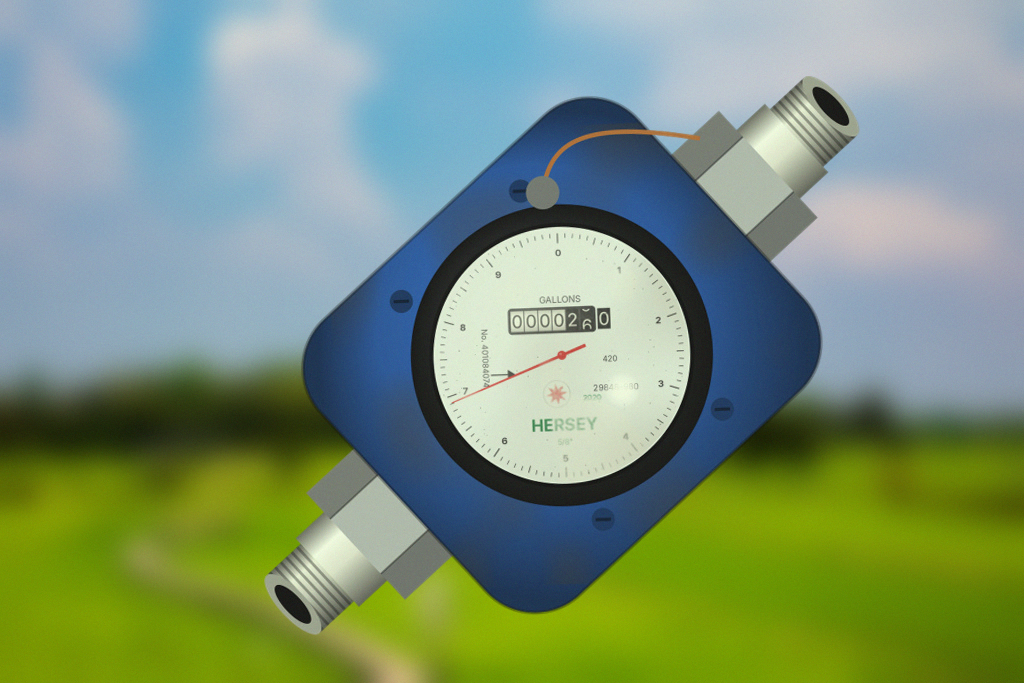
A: **256.9** gal
